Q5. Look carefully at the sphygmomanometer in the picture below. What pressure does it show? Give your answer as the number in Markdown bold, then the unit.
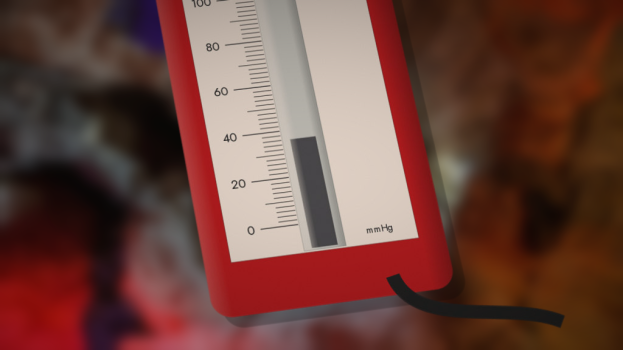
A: **36** mmHg
